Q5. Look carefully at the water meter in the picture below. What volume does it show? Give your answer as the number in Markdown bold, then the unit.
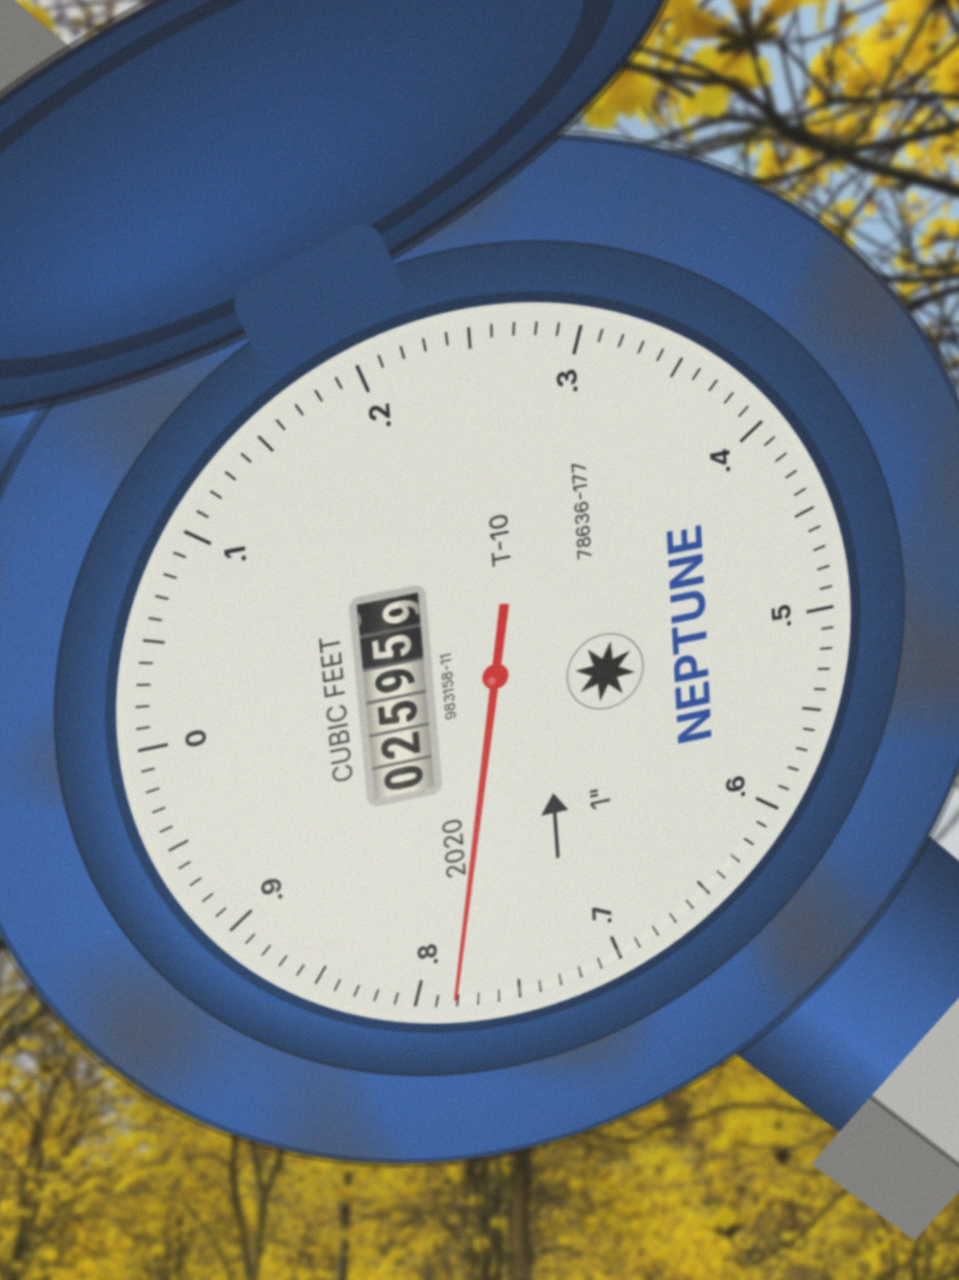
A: **25958.78** ft³
